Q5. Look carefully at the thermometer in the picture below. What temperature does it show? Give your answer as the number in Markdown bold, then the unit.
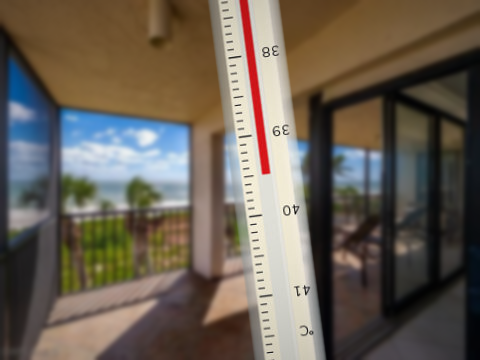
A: **39.5** °C
